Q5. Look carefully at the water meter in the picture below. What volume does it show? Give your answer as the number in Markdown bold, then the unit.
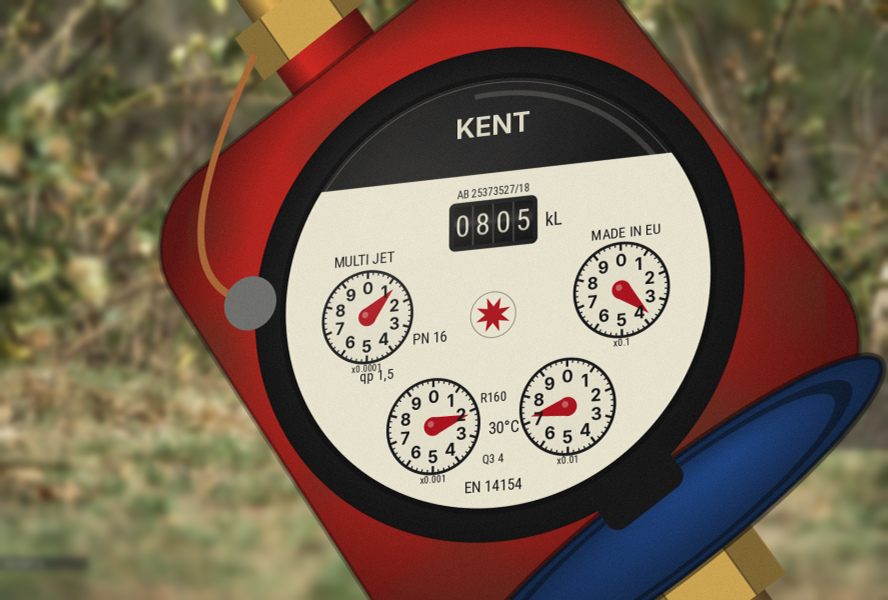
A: **805.3721** kL
